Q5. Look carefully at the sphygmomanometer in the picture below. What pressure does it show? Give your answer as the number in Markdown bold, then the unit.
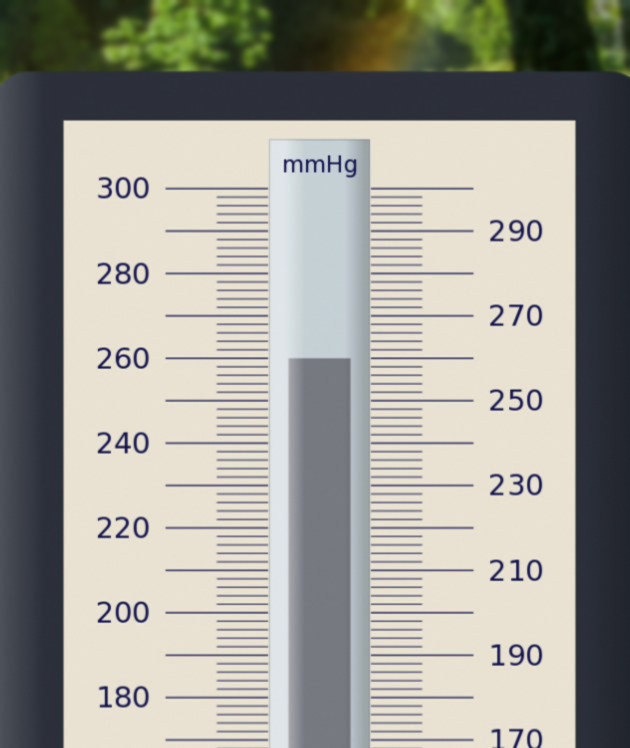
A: **260** mmHg
